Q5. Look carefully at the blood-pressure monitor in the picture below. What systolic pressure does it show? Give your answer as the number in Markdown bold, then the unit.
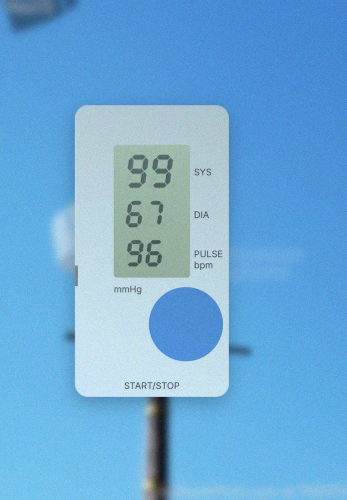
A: **99** mmHg
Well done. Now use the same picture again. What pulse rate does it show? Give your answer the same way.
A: **96** bpm
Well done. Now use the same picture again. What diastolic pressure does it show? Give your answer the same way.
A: **67** mmHg
